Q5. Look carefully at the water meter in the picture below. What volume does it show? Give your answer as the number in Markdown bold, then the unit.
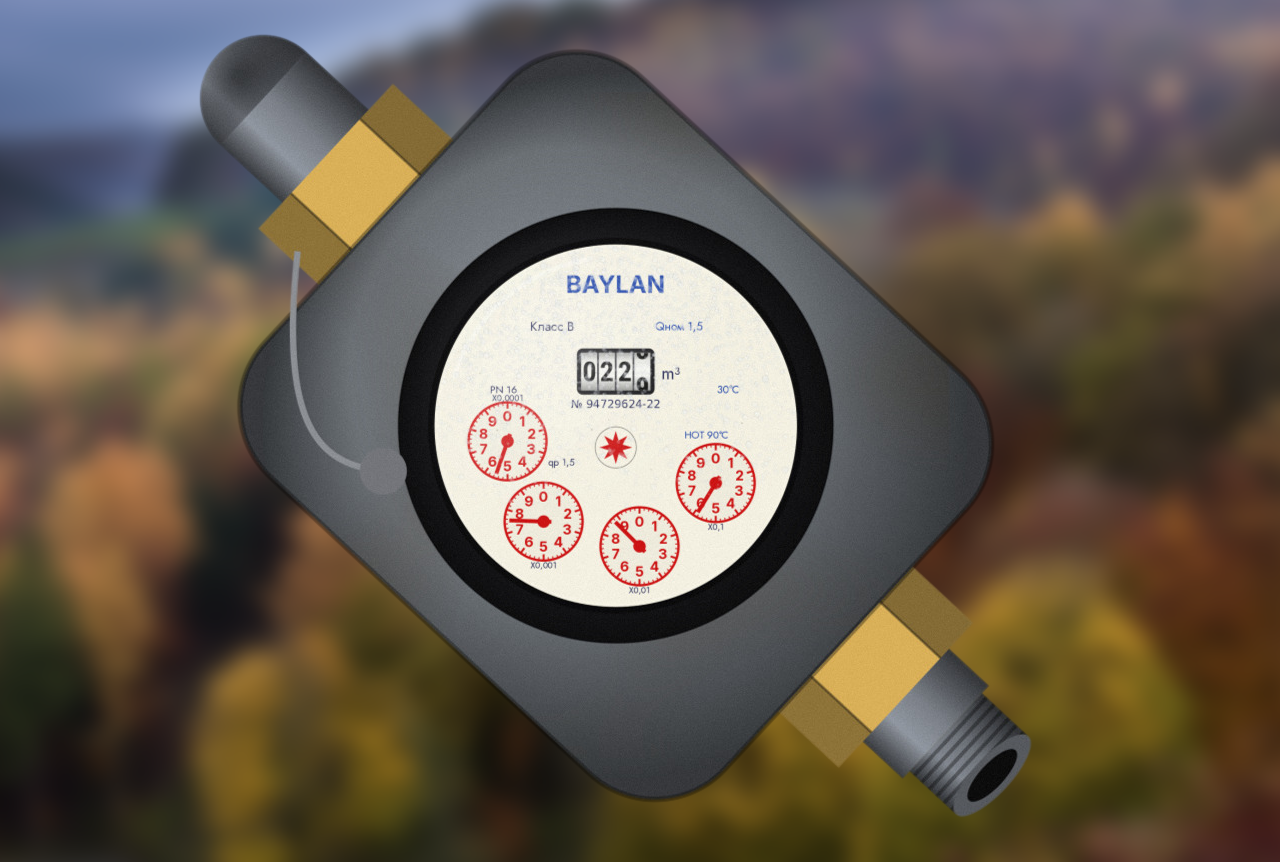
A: **228.5875** m³
